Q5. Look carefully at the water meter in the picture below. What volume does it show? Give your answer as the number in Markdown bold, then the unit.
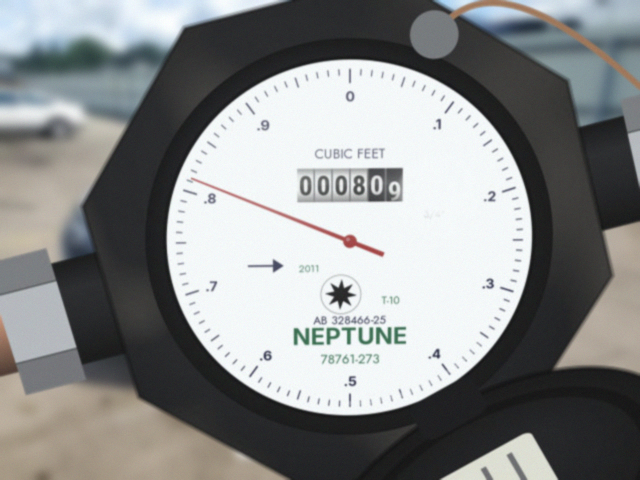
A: **808.81** ft³
